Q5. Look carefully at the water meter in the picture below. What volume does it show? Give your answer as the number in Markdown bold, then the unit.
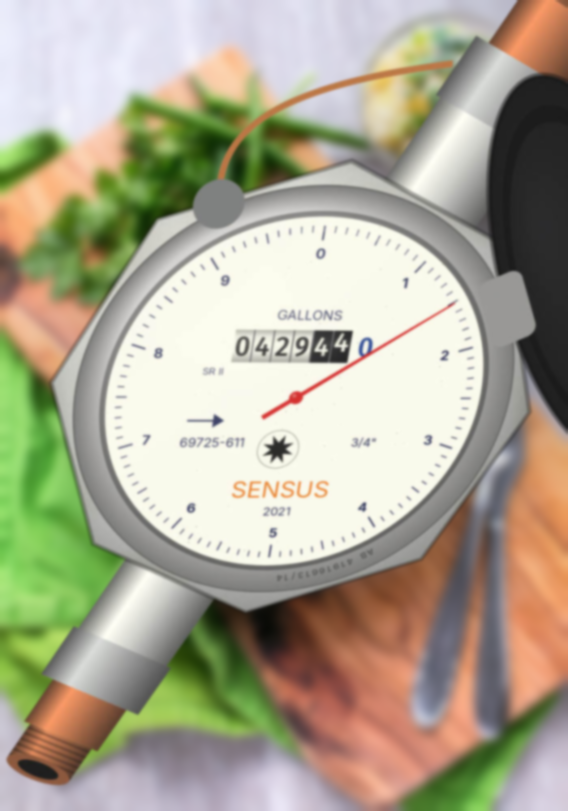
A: **429441.5** gal
